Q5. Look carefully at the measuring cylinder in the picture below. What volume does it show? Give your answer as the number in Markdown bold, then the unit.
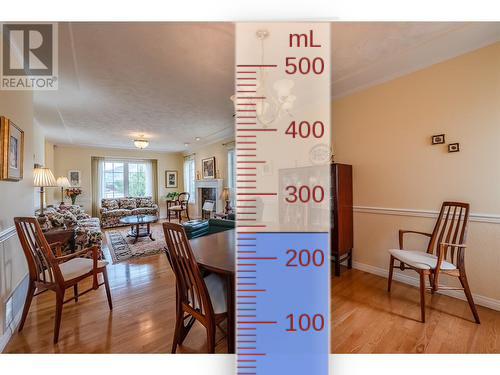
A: **240** mL
